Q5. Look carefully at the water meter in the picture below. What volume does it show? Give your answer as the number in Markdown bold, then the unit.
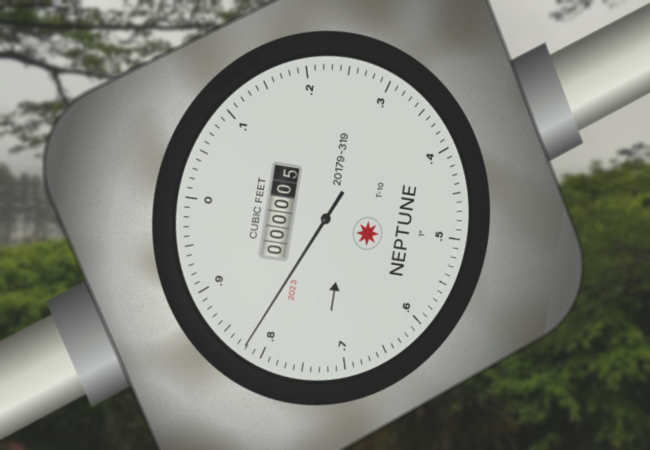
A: **4.82** ft³
